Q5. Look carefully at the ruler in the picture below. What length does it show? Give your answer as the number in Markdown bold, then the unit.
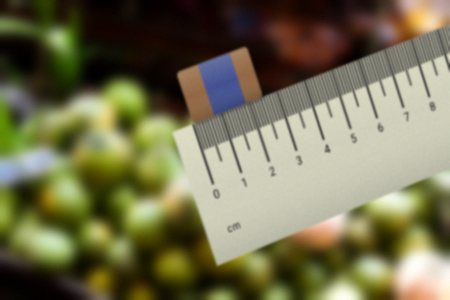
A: **2.5** cm
